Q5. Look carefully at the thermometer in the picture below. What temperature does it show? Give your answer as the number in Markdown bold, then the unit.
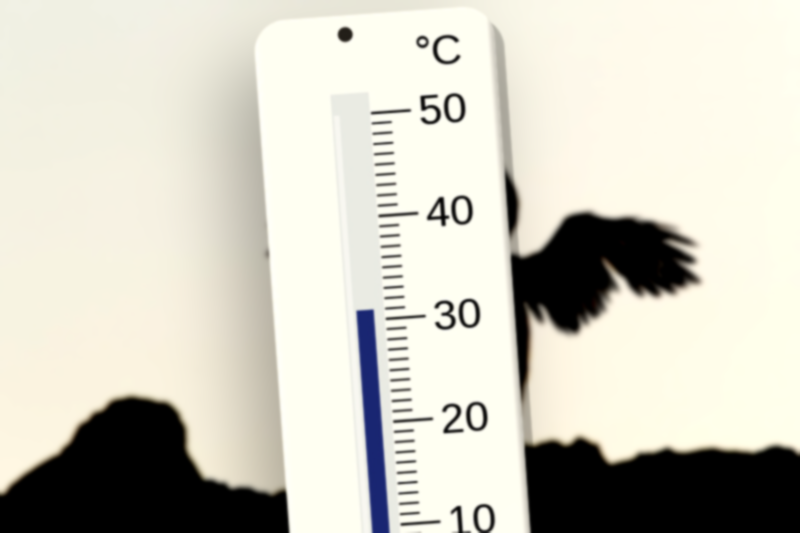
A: **31** °C
